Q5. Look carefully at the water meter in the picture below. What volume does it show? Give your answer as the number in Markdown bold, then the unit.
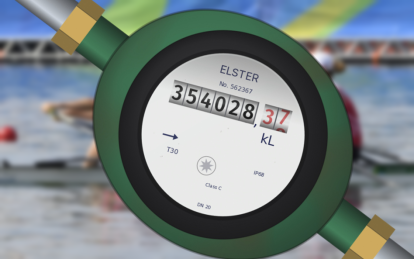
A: **354028.37** kL
